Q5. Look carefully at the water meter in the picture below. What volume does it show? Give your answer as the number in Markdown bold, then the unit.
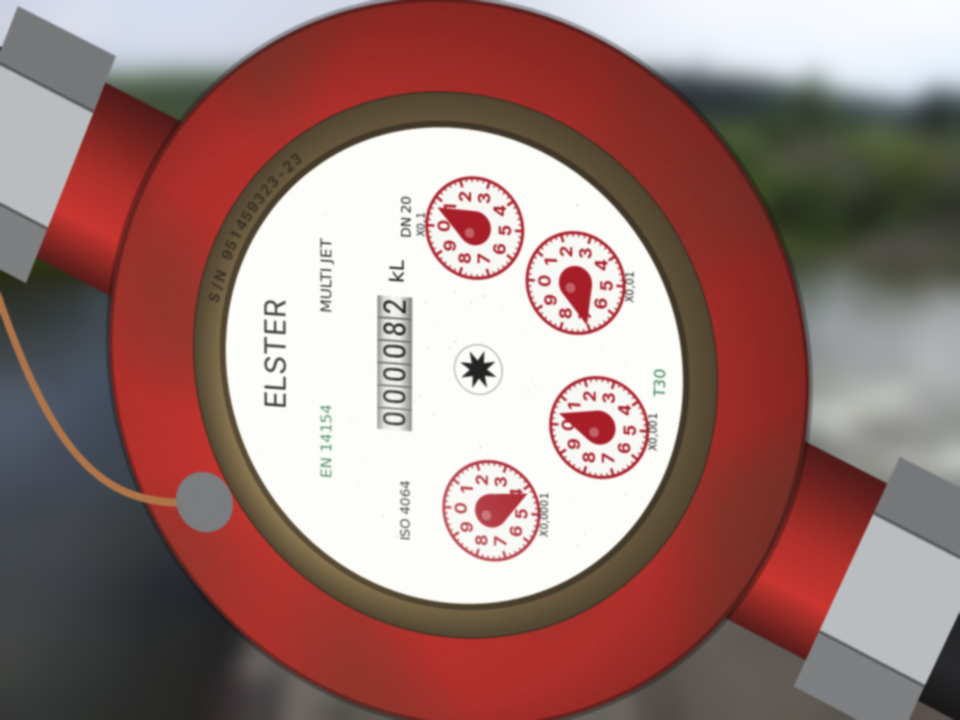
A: **82.0704** kL
